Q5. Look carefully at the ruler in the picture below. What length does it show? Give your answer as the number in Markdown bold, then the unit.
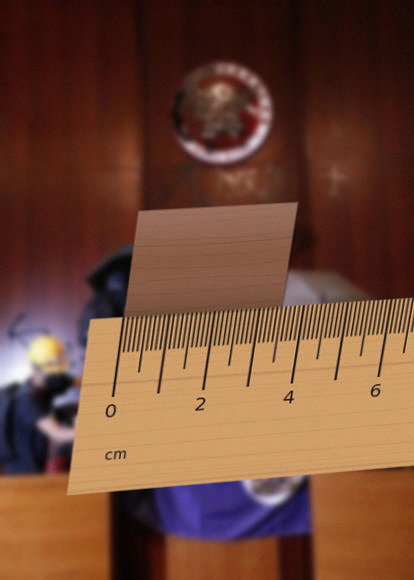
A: **3.5** cm
